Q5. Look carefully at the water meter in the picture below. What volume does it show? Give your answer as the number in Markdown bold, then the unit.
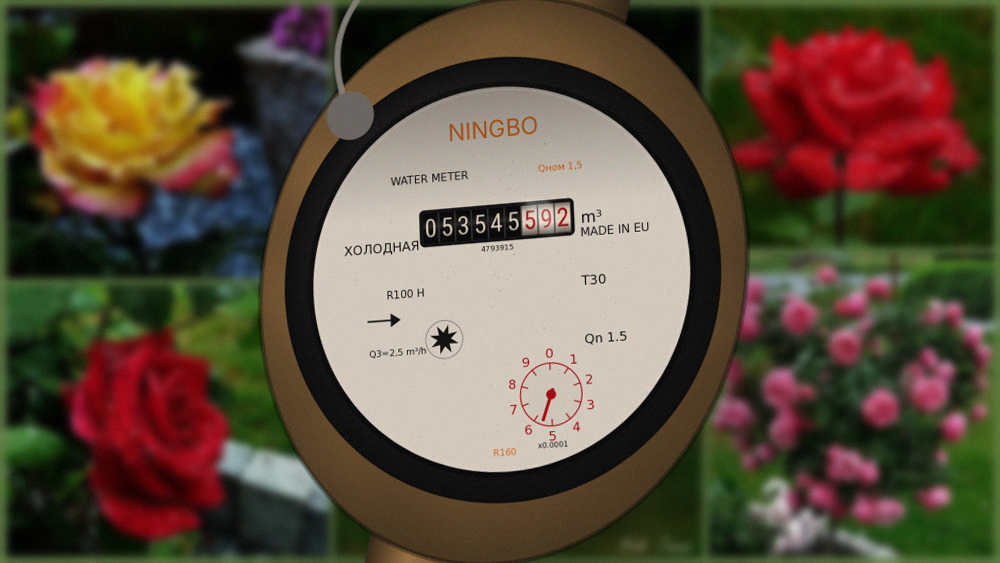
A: **53545.5925** m³
